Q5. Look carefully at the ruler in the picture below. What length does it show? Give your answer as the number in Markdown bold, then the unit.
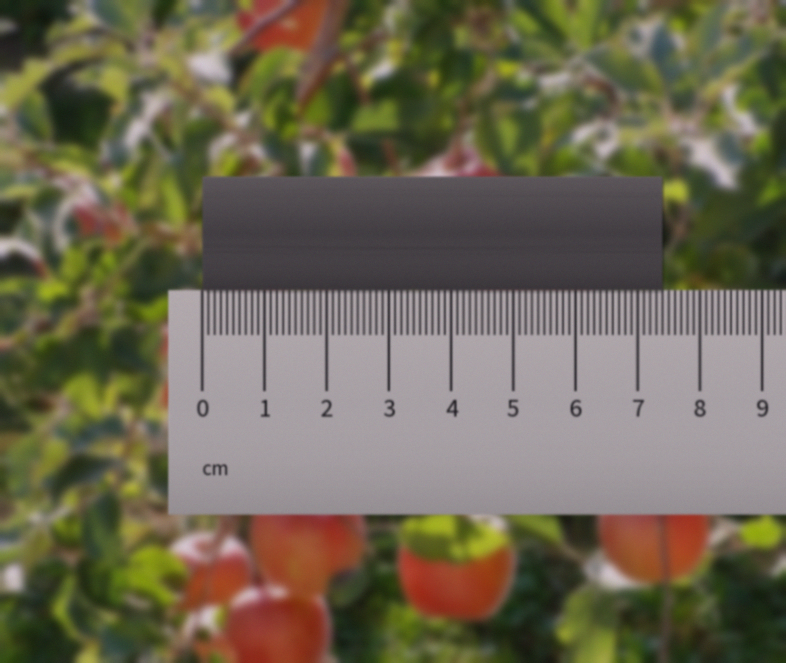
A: **7.4** cm
